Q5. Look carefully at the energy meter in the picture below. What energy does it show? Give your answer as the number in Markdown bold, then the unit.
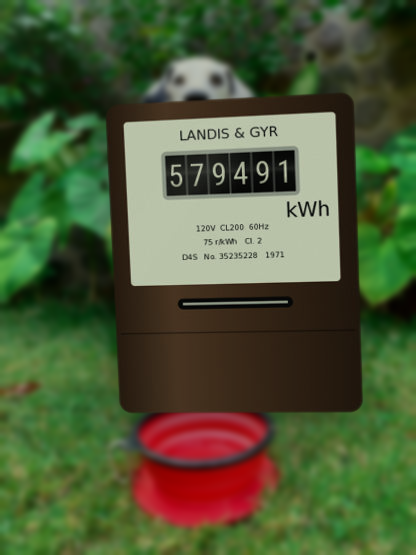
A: **579491** kWh
